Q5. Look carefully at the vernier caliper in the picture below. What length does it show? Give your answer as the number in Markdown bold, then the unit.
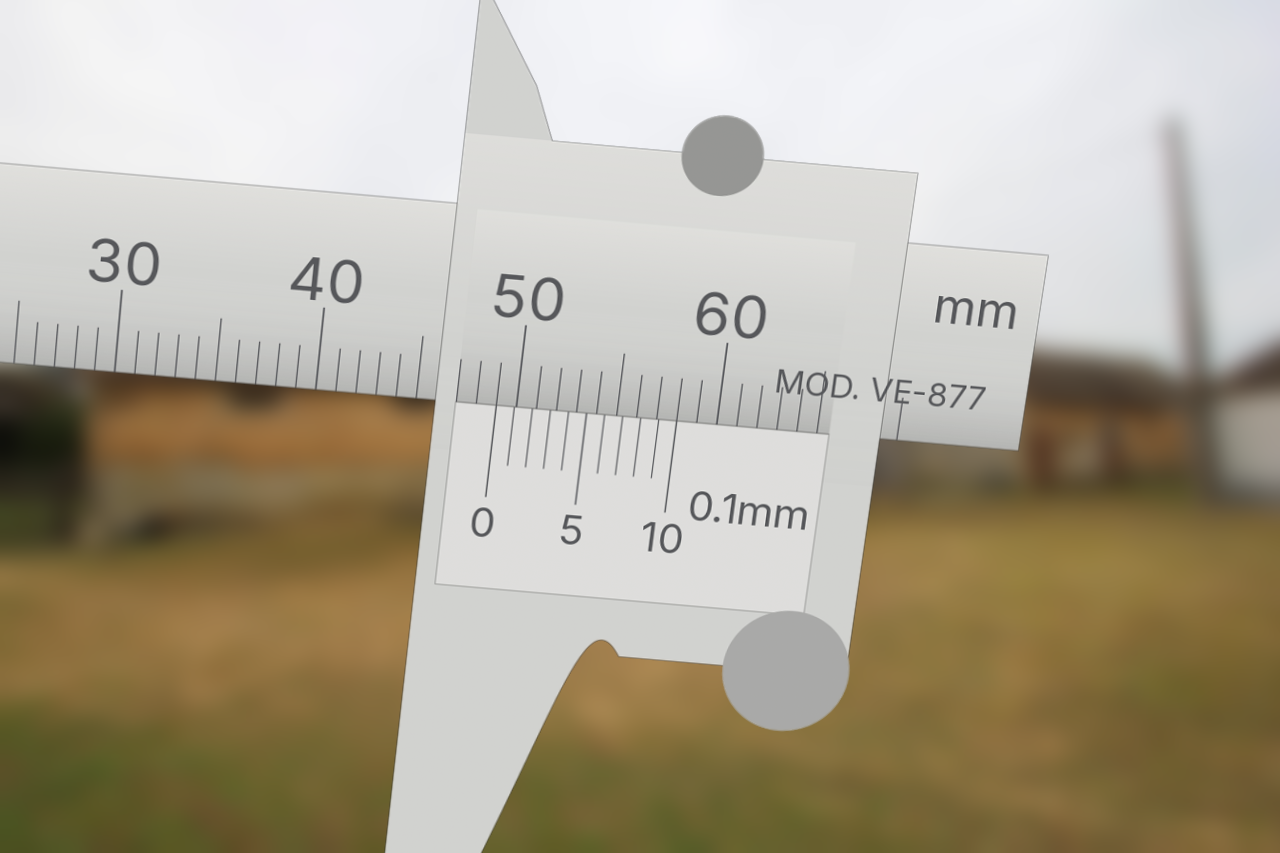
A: **49.0** mm
